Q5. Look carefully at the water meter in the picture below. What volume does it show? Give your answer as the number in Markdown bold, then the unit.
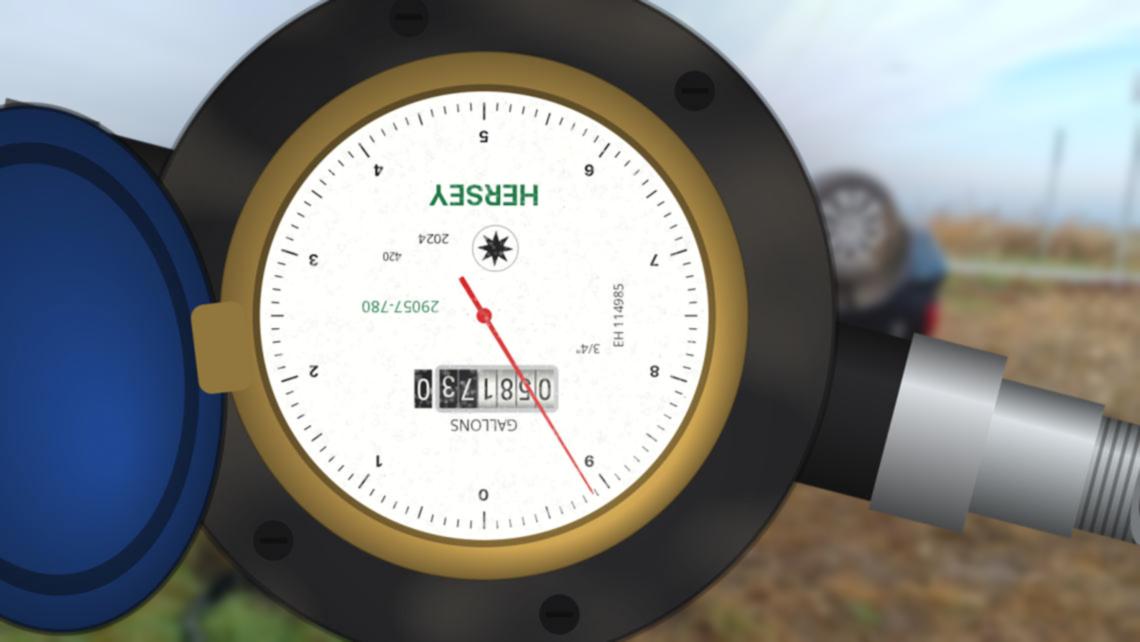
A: **581729.1** gal
